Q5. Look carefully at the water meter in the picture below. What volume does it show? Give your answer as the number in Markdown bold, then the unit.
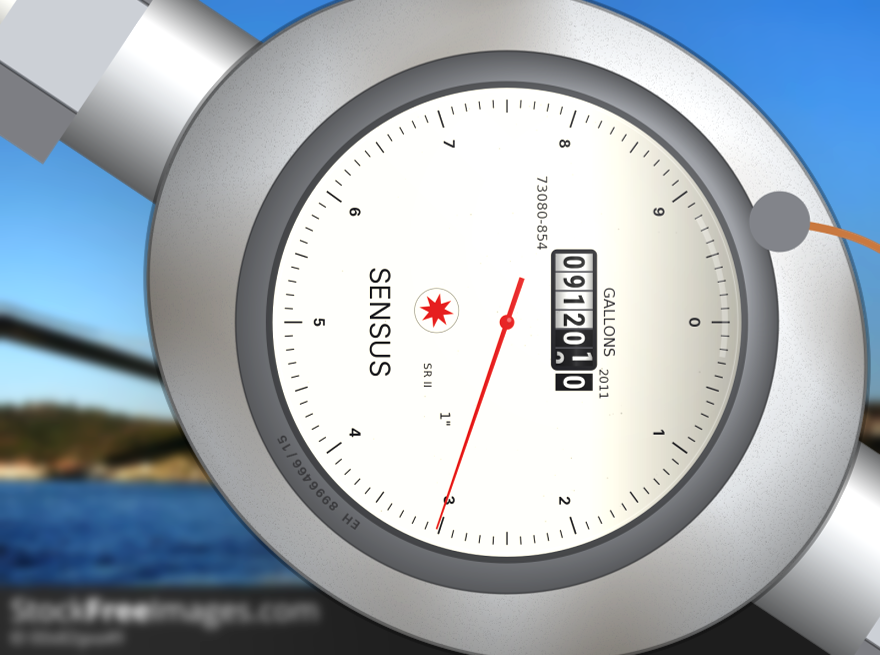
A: **912013.0** gal
